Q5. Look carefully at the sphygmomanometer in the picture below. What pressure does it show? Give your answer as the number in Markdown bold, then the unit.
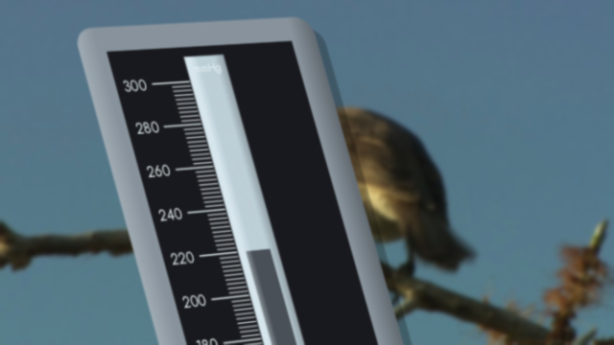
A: **220** mmHg
